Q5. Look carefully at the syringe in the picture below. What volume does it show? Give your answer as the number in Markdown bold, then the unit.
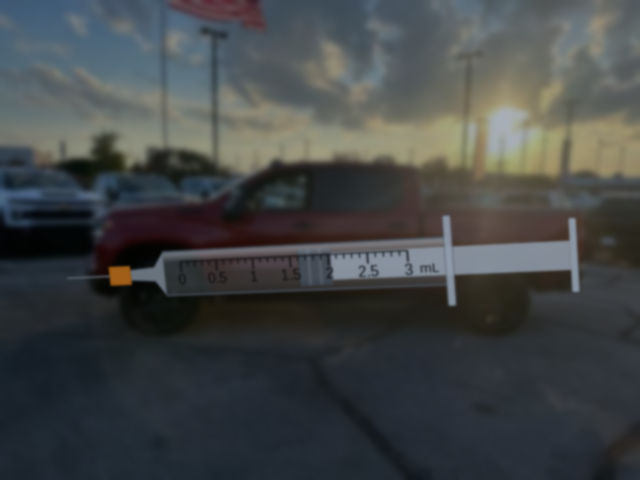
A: **1.6** mL
